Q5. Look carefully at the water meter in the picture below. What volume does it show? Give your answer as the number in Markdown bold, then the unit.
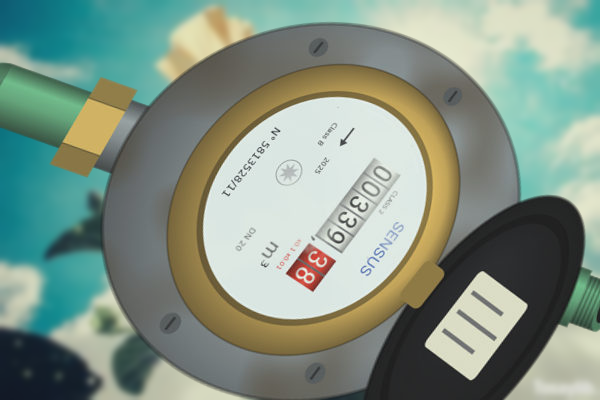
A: **339.38** m³
